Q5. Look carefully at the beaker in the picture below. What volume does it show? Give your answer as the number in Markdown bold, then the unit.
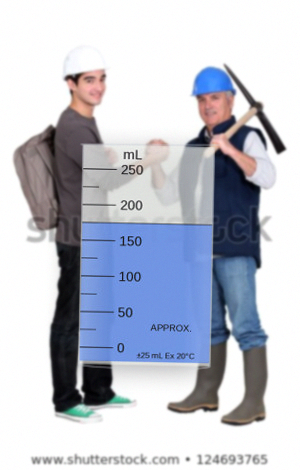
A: **175** mL
